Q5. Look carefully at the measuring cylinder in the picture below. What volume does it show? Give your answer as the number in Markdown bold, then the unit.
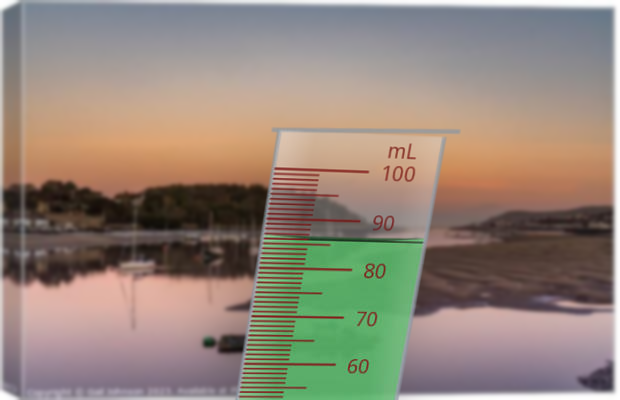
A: **86** mL
